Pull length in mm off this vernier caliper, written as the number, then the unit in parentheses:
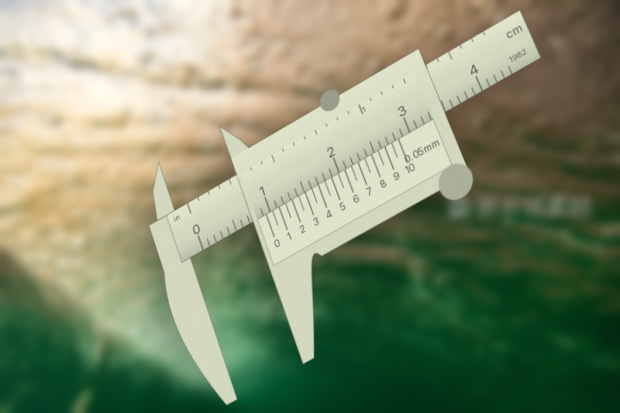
9.4 (mm)
